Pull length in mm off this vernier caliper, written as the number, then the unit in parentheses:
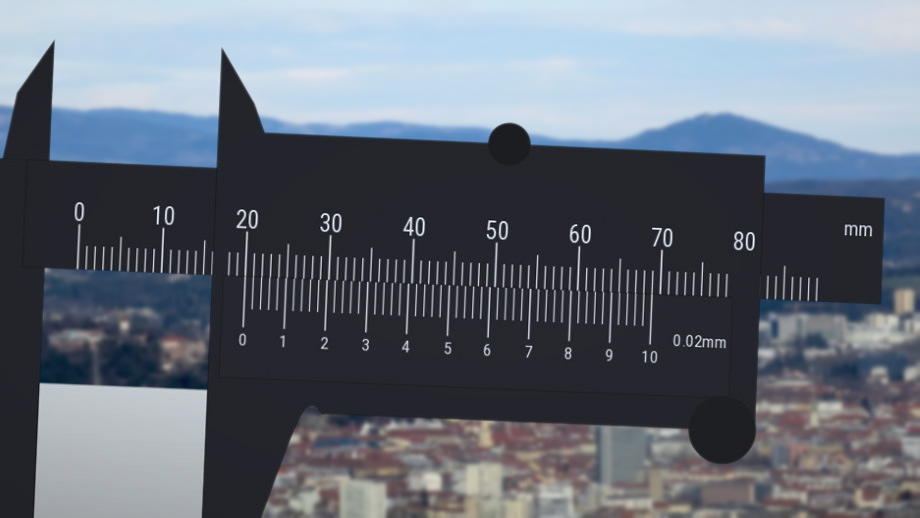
20.0 (mm)
